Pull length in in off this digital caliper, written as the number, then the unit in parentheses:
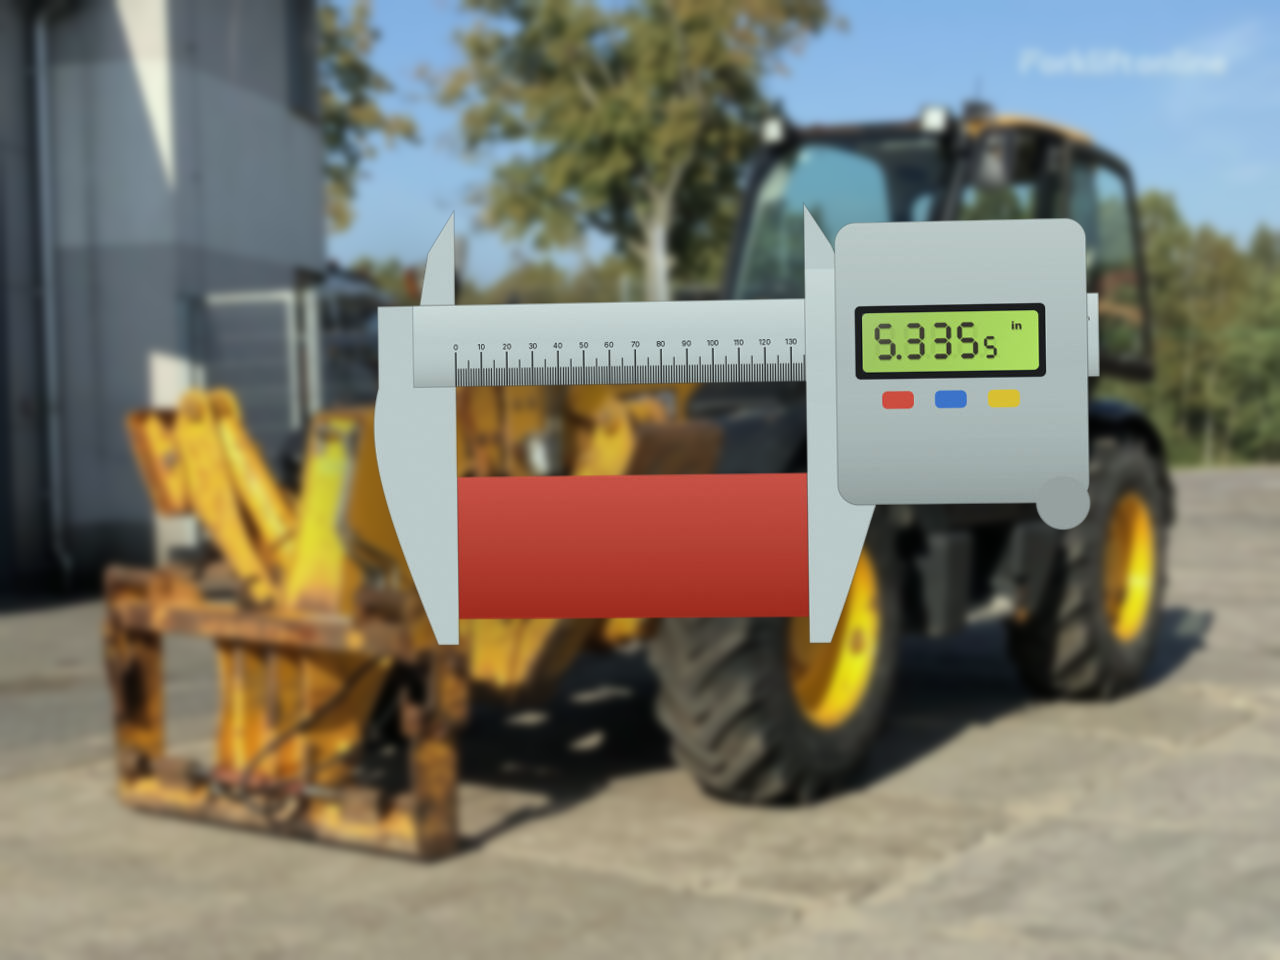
5.3355 (in)
